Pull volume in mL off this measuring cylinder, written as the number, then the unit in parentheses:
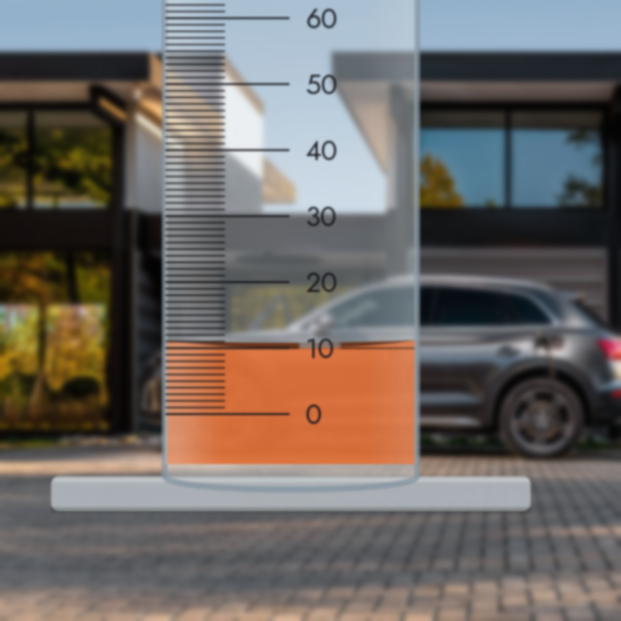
10 (mL)
